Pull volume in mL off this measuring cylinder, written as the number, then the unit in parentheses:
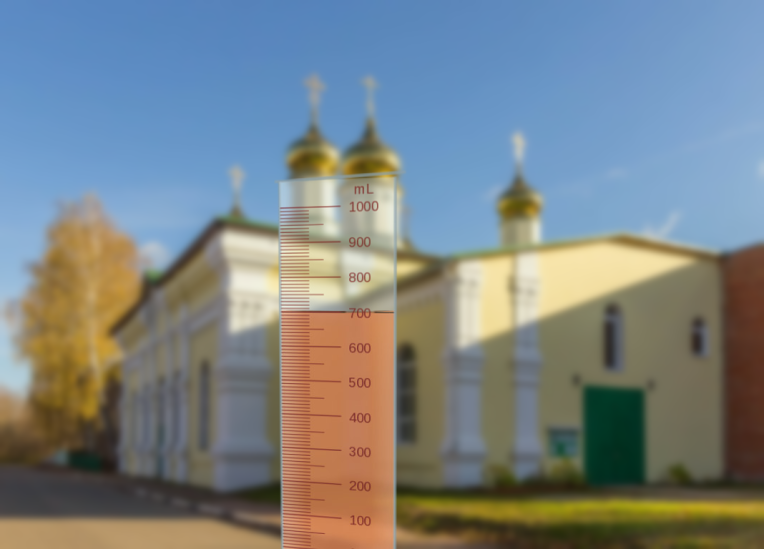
700 (mL)
